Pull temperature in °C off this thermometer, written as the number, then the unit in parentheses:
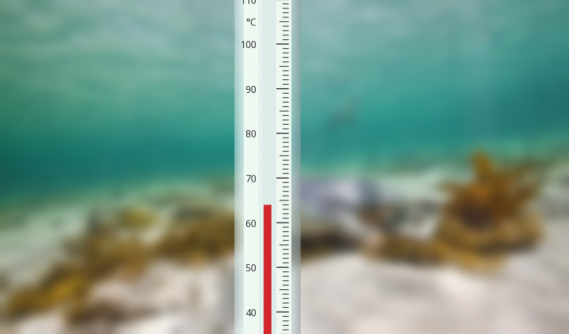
64 (°C)
